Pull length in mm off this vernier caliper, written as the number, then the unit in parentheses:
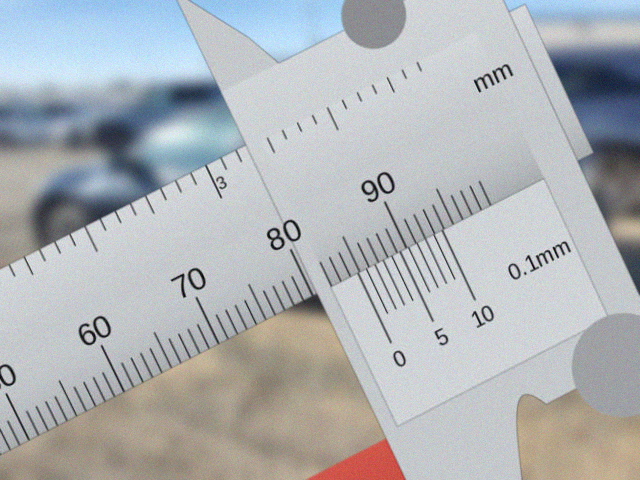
84.8 (mm)
